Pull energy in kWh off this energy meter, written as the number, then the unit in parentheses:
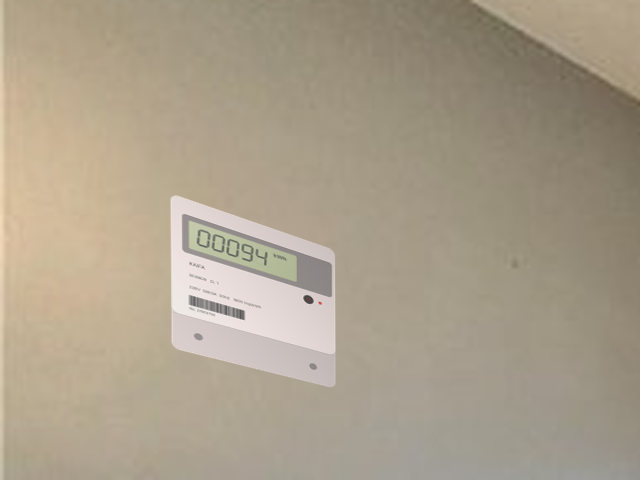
94 (kWh)
